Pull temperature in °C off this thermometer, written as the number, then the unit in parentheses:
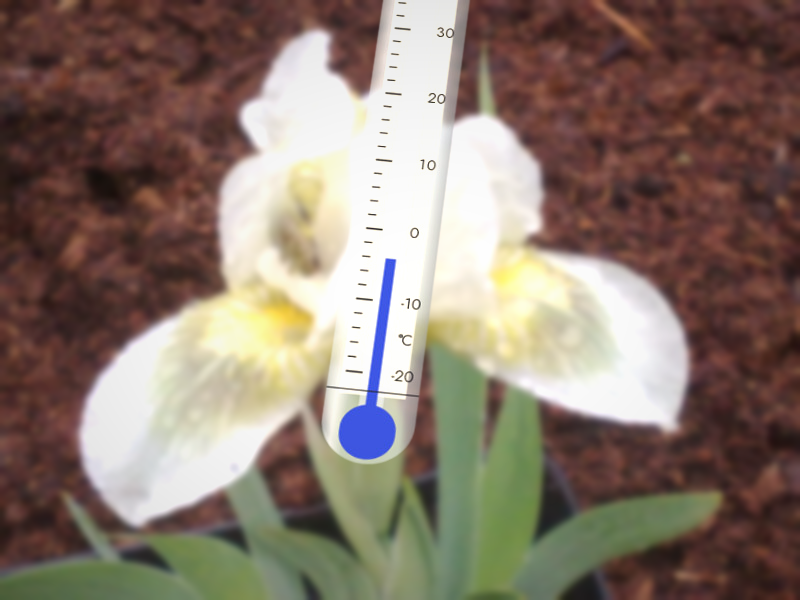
-4 (°C)
